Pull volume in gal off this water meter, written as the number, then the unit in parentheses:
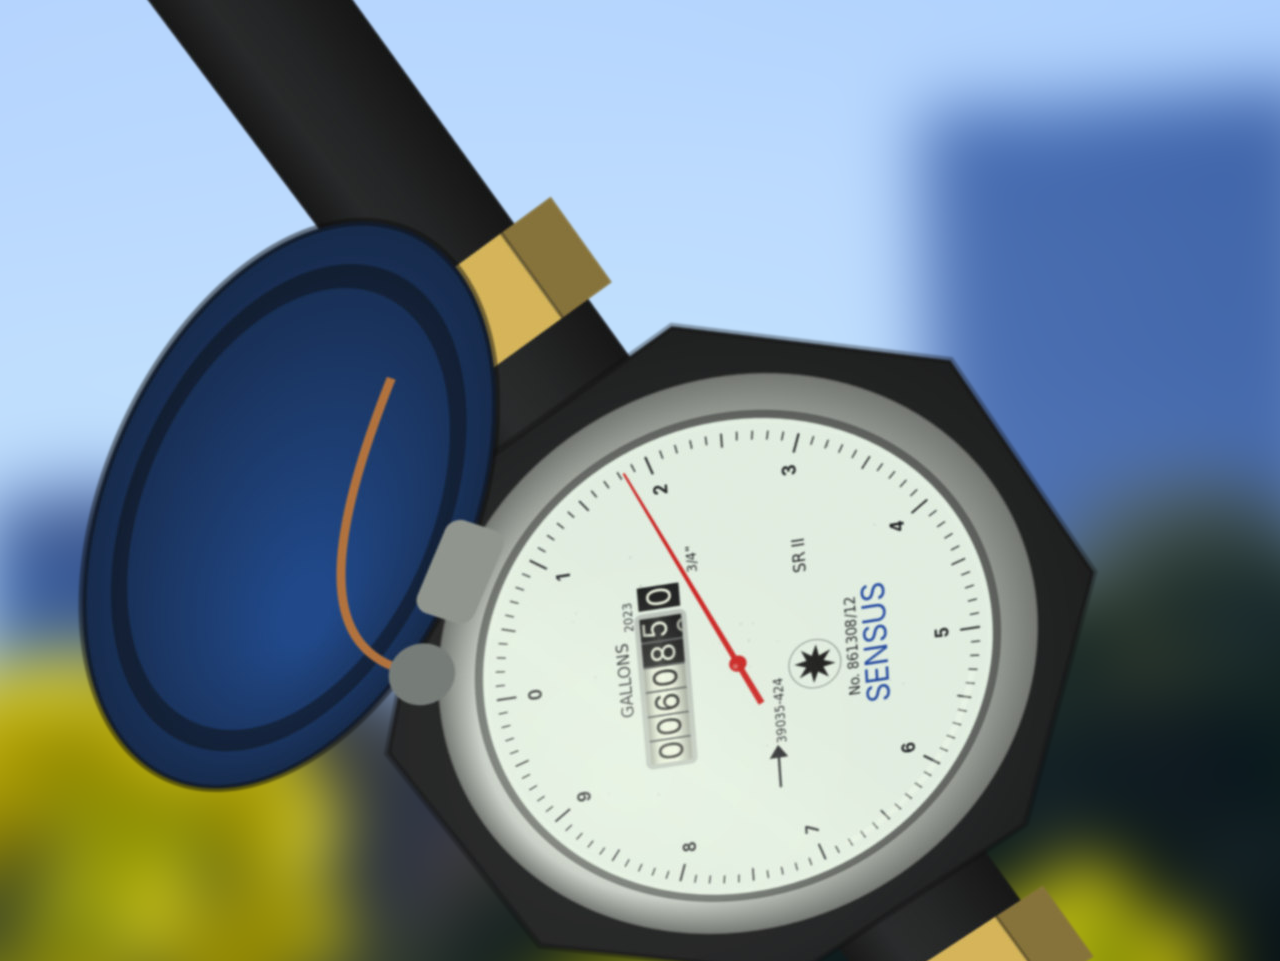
60851.8 (gal)
